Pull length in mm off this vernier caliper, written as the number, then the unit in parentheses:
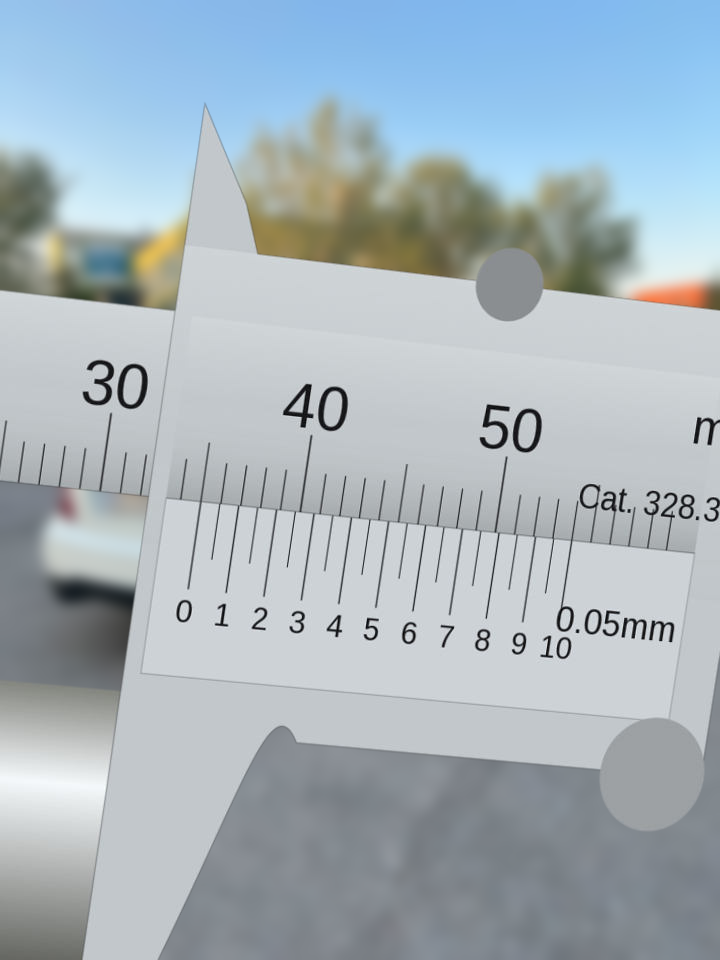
35.0 (mm)
